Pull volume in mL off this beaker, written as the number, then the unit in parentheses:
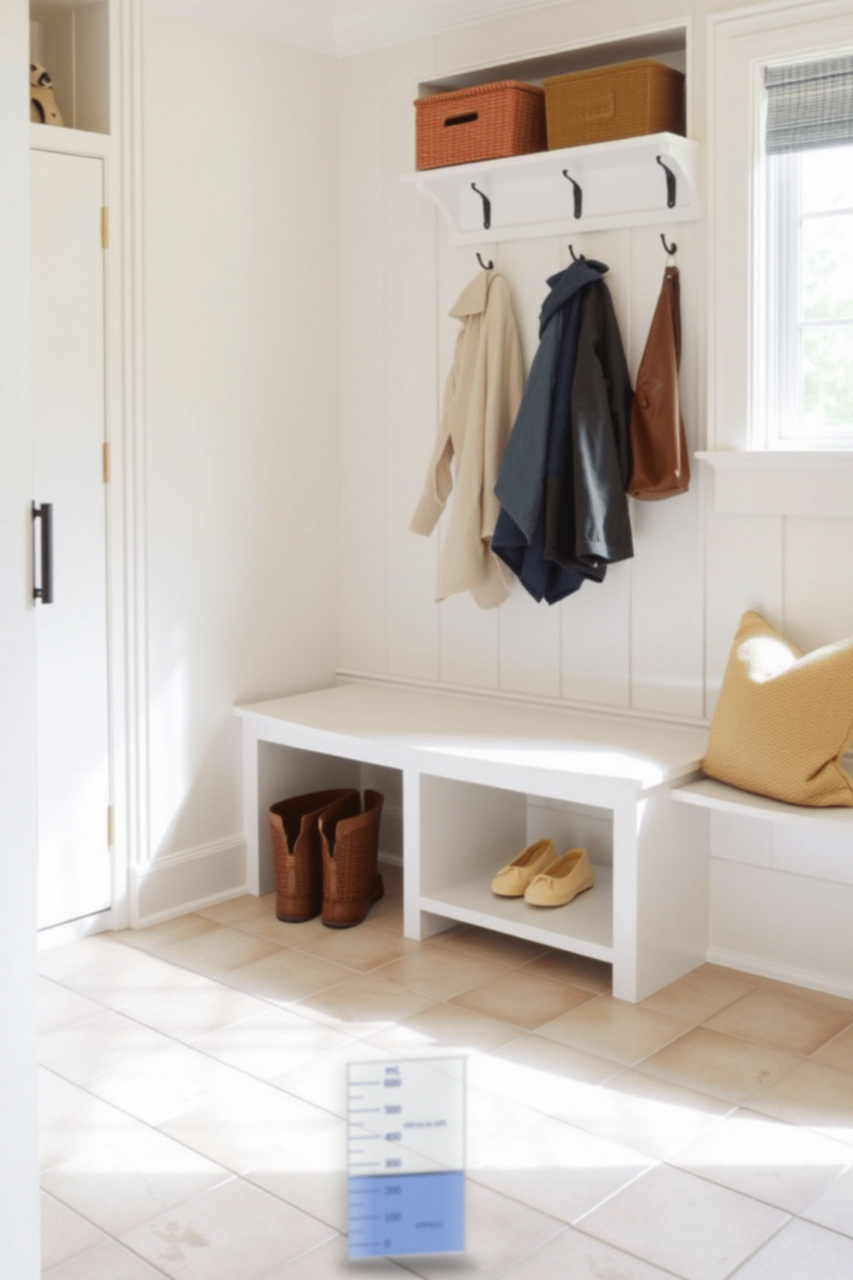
250 (mL)
